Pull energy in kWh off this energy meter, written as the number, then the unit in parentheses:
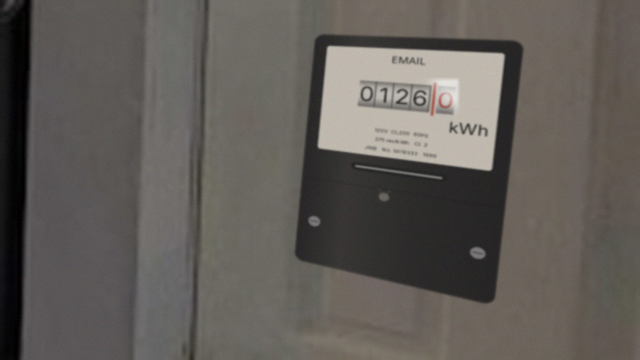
126.0 (kWh)
